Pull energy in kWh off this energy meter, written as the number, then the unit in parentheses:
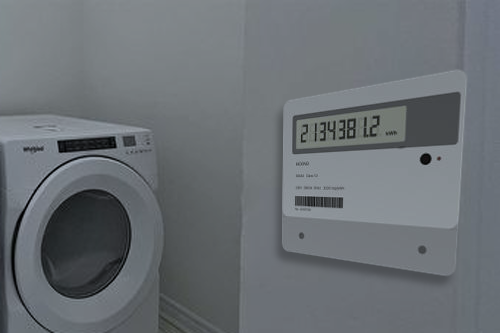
2134381.2 (kWh)
